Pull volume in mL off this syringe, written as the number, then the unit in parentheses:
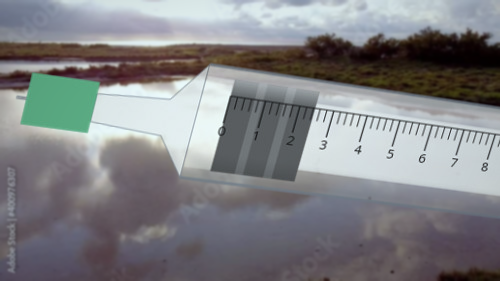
0 (mL)
